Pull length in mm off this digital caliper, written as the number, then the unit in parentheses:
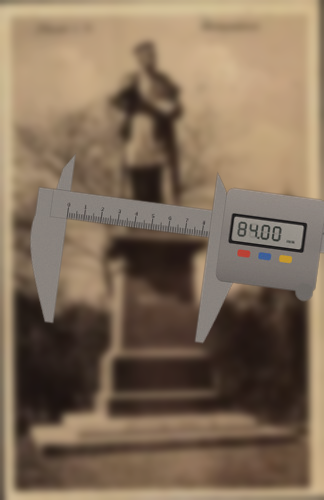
84.00 (mm)
